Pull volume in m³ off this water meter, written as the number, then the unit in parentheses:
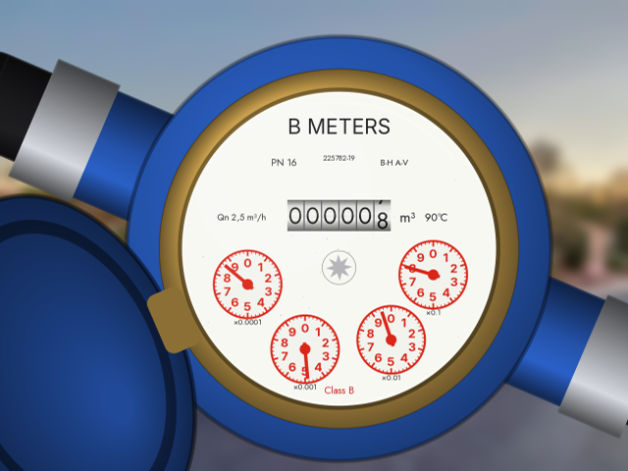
7.7948 (m³)
